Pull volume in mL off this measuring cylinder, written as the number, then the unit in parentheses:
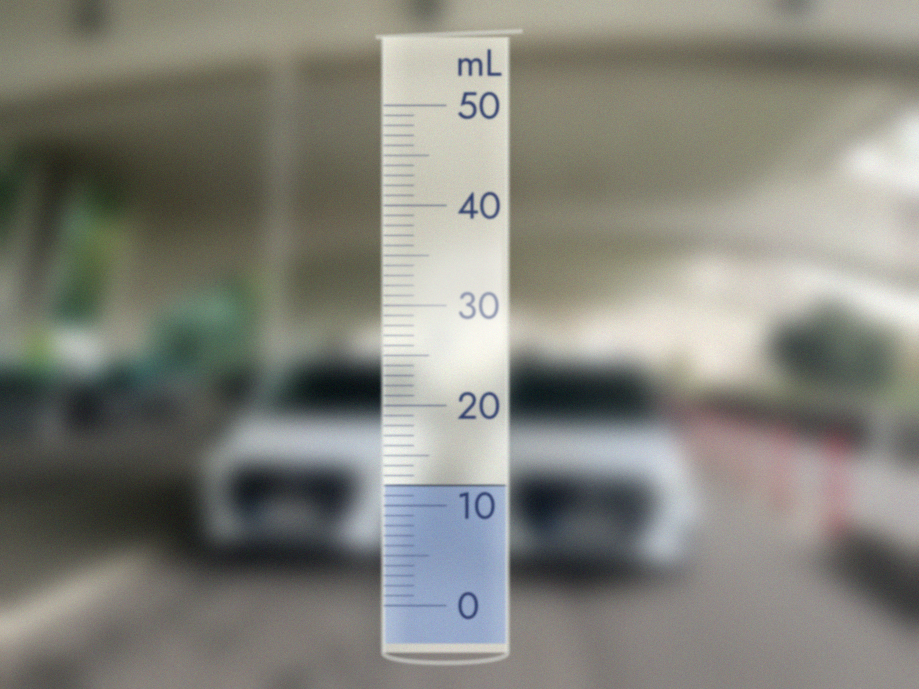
12 (mL)
